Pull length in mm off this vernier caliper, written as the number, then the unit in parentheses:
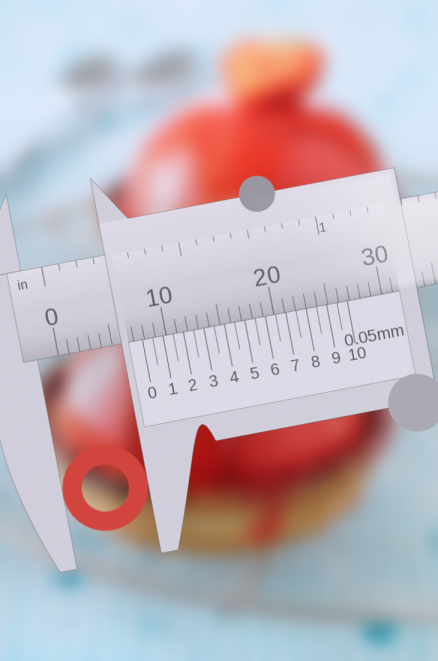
7.8 (mm)
